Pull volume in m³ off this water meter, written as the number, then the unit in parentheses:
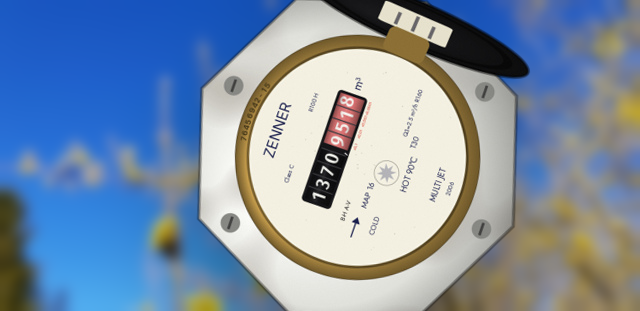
1370.9518 (m³)
